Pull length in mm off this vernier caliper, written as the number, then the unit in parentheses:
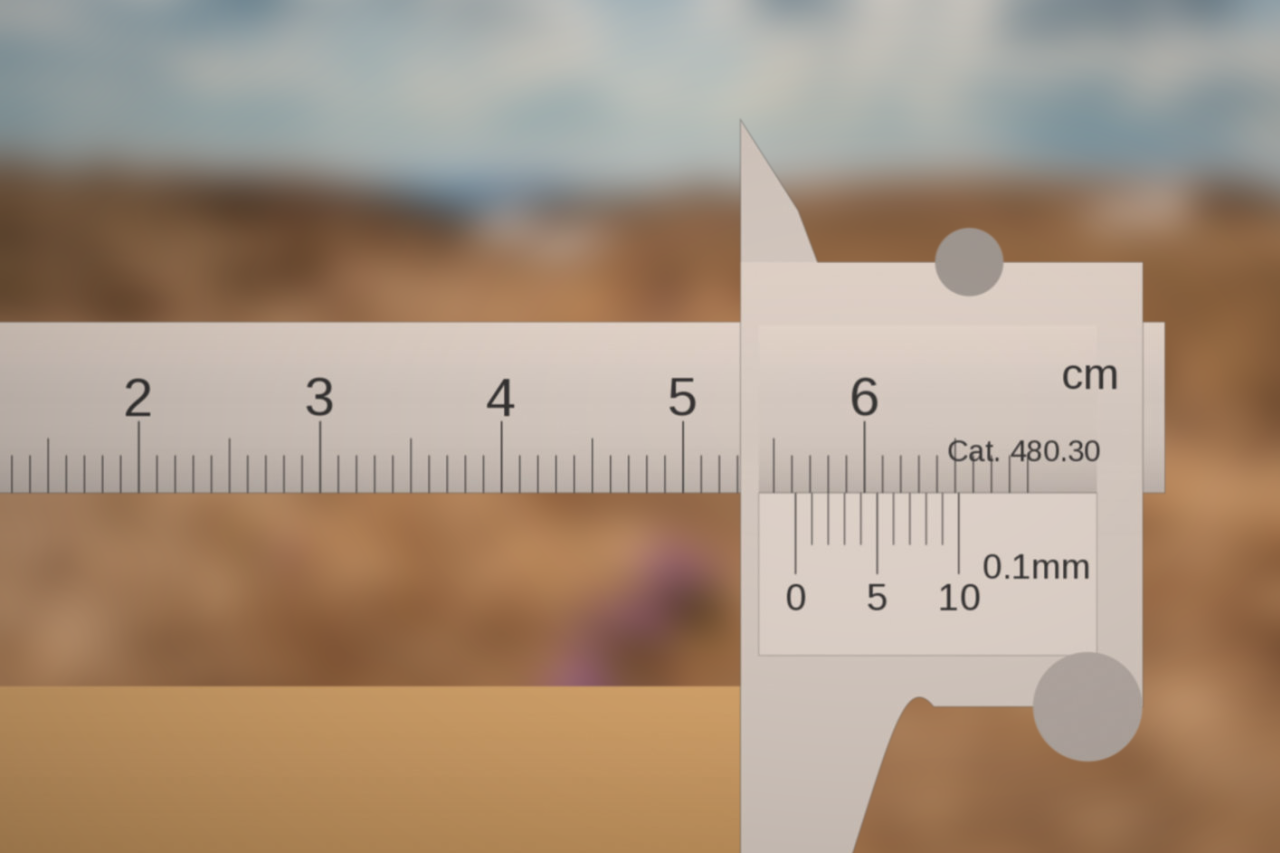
56.2 (mm)
